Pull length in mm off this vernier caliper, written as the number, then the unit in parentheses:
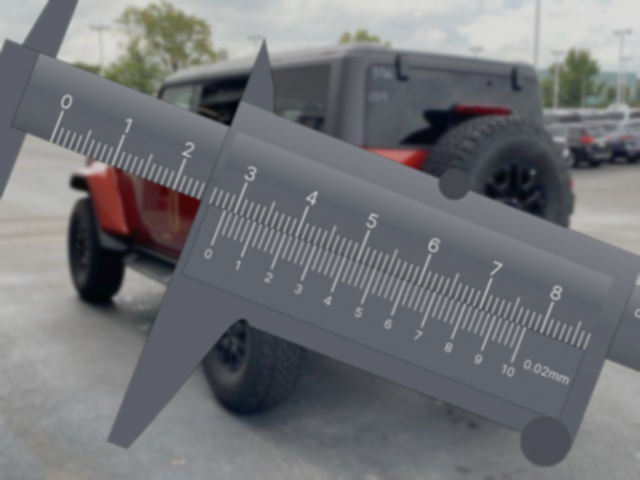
28.5 (mm)
